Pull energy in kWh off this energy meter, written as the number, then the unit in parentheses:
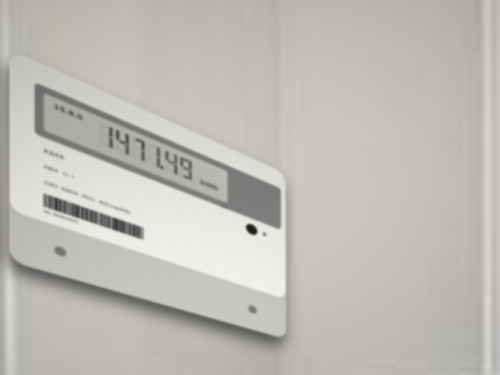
1471.49 (kWh)
